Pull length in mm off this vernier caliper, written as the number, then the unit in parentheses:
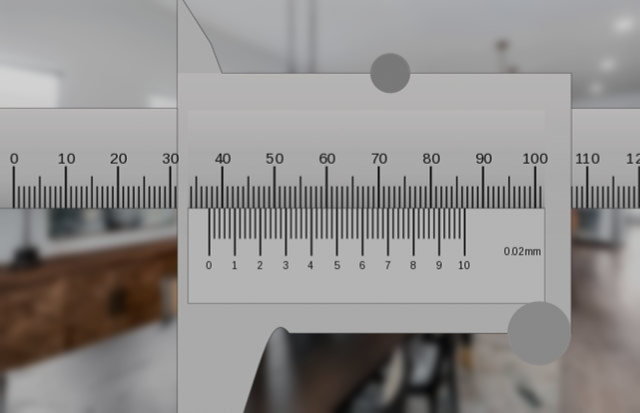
37.5 (mm)
